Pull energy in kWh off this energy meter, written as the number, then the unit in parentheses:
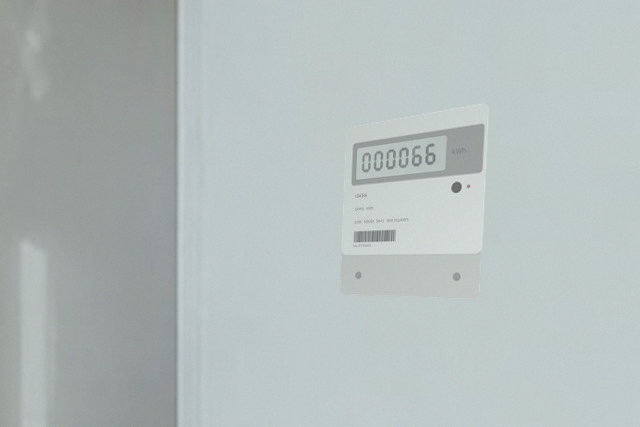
66 (kWh)
